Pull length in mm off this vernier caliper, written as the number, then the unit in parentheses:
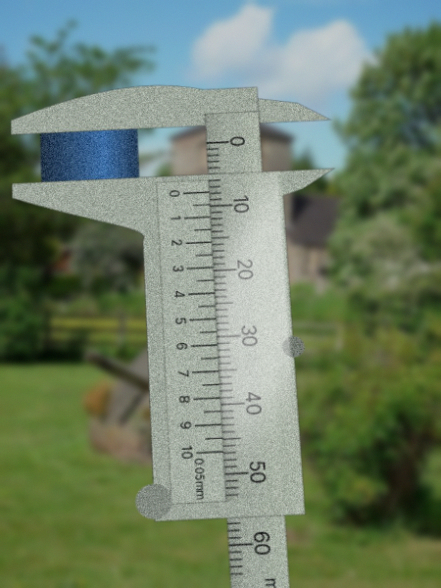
7.8 (mm)
